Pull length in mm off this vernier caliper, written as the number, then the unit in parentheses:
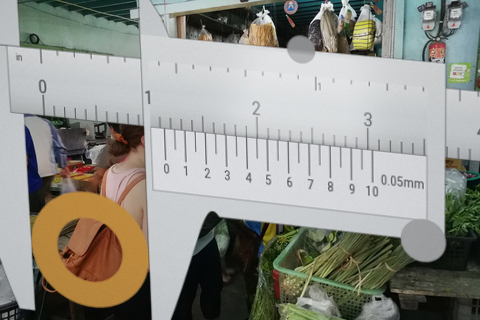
11.4 (mm)
